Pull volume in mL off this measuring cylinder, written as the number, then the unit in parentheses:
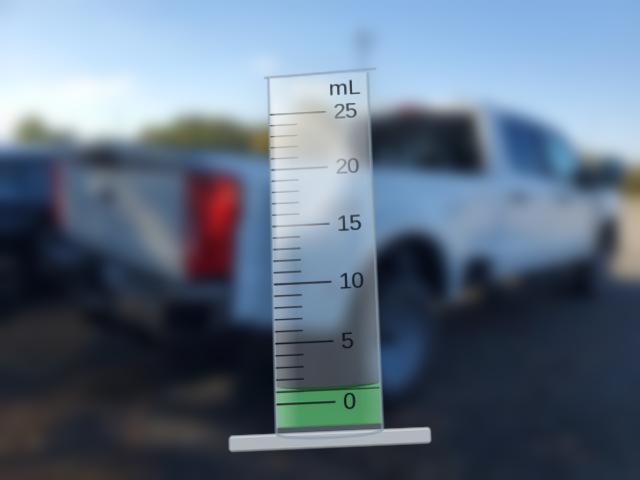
1 (mL)
